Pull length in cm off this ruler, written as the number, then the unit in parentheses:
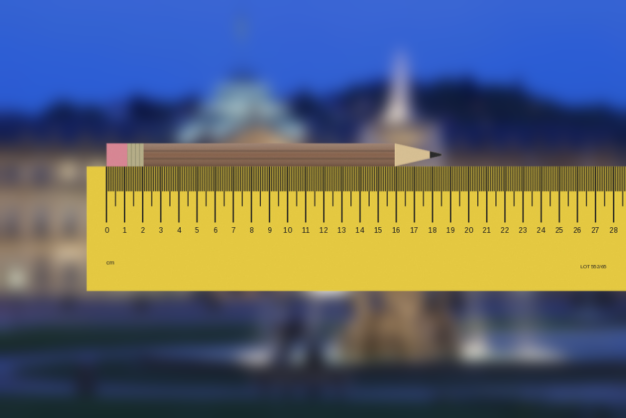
18.5 (cm)
